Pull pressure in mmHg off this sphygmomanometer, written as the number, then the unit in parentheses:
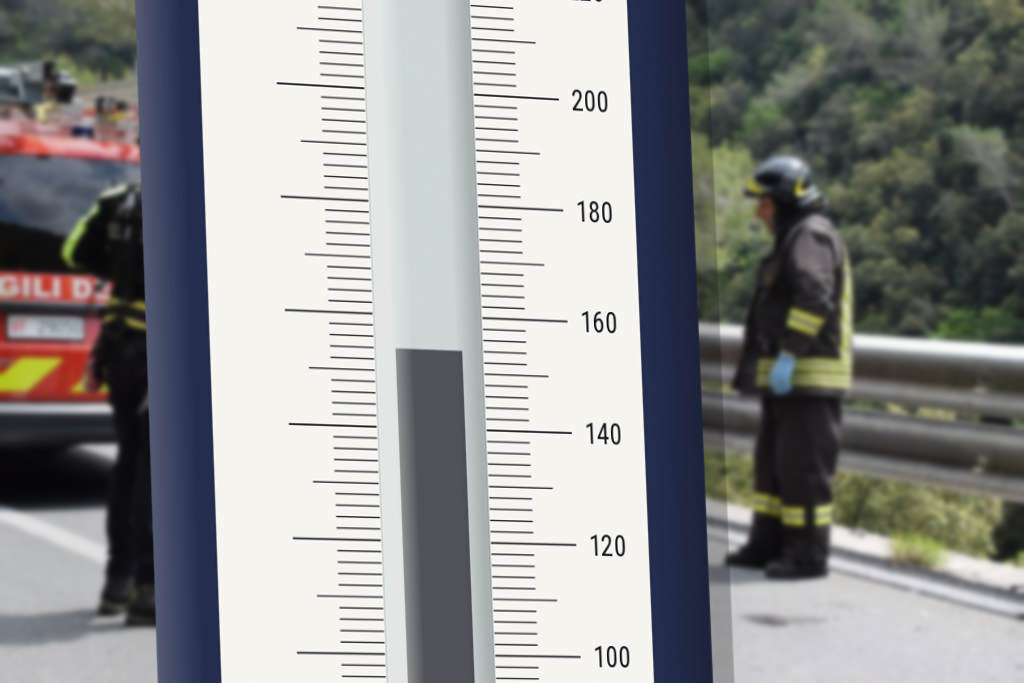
154 (mmHg)
